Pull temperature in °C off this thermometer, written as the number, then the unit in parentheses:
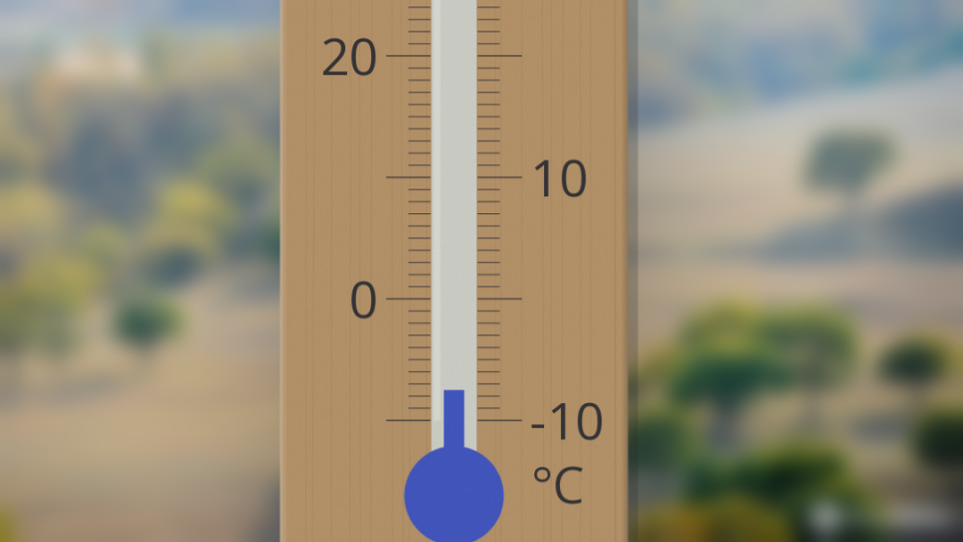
-7.5 (°C)
